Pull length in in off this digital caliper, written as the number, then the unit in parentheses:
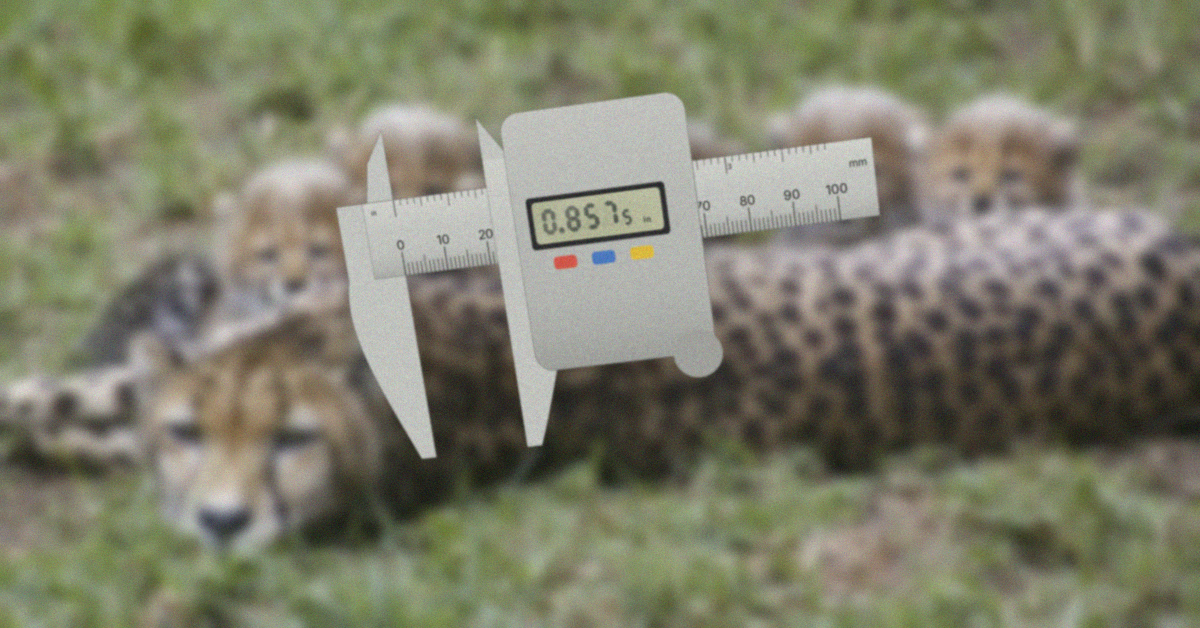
0.8575 (in)
